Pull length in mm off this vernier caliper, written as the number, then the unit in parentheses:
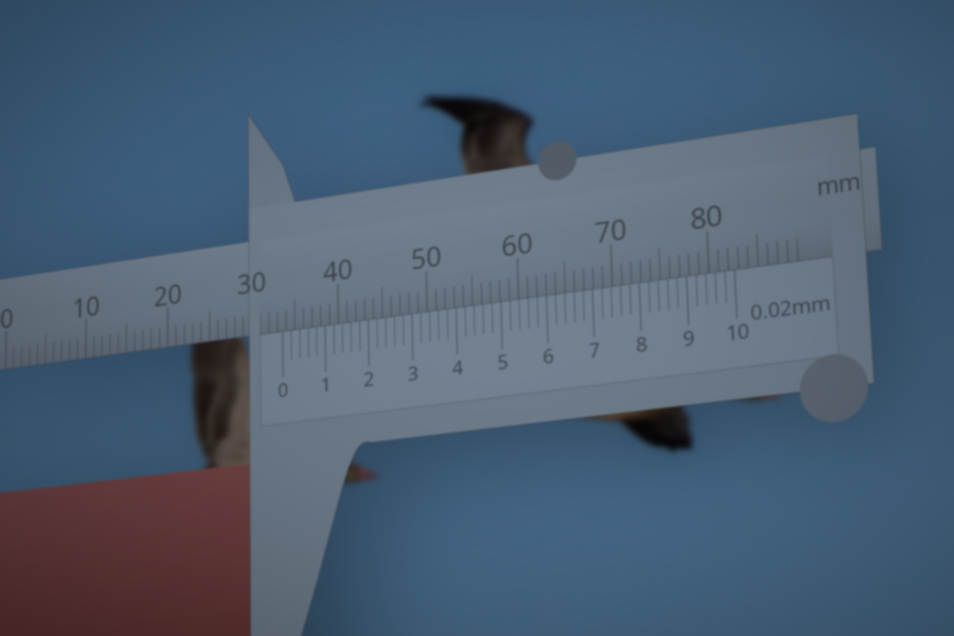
33.6 (mm)
